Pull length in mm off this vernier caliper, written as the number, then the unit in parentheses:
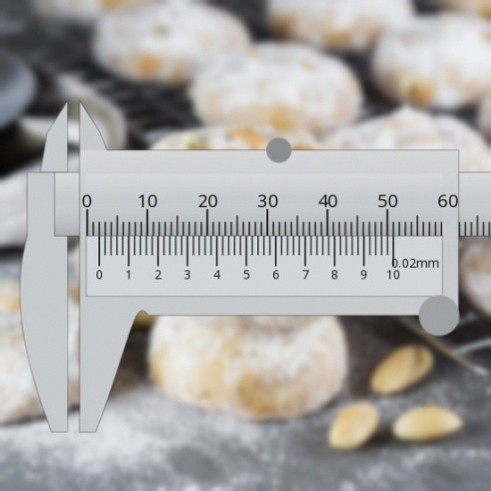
2.0 (mm)
